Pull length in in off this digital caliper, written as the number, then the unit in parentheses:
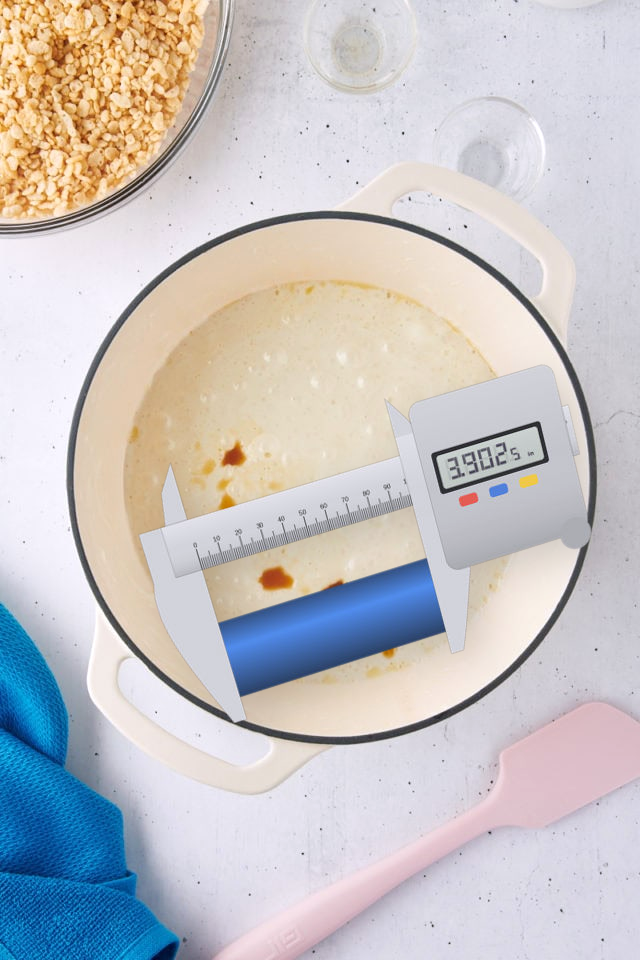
3.9025 (in)
